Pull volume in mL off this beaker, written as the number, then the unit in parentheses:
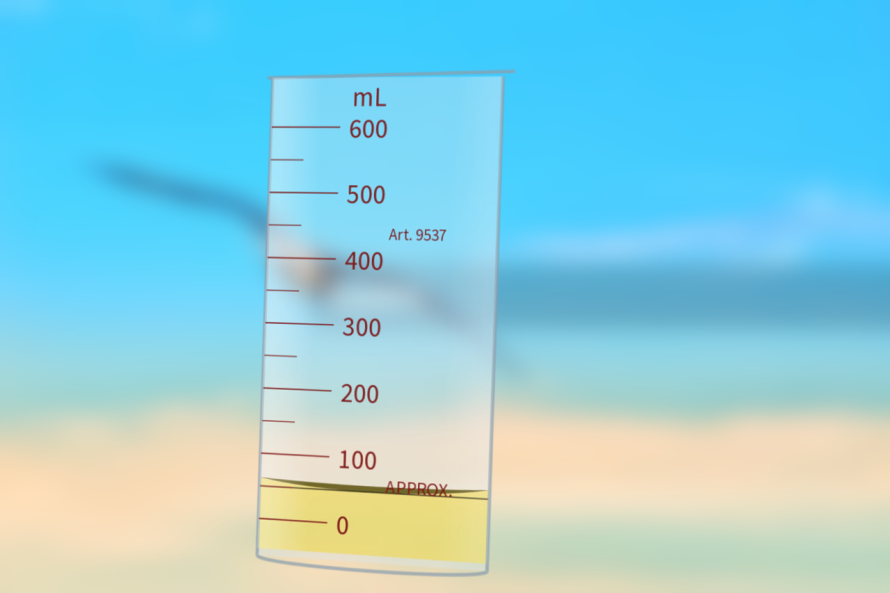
50 (mL)
